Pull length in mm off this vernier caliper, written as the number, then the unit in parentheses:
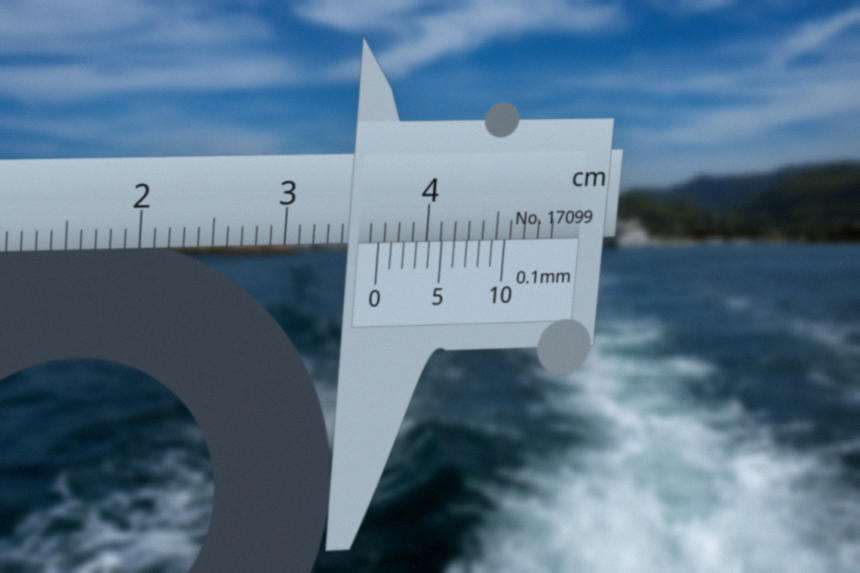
36.6 (mm)
